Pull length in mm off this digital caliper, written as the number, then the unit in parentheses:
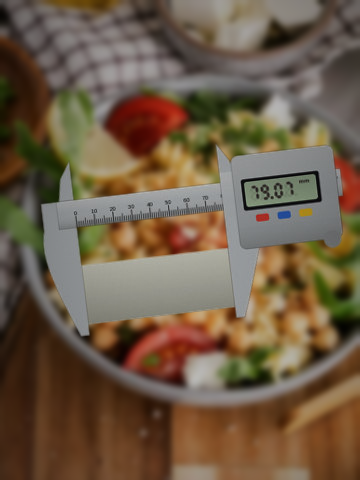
79.07 (mm)
